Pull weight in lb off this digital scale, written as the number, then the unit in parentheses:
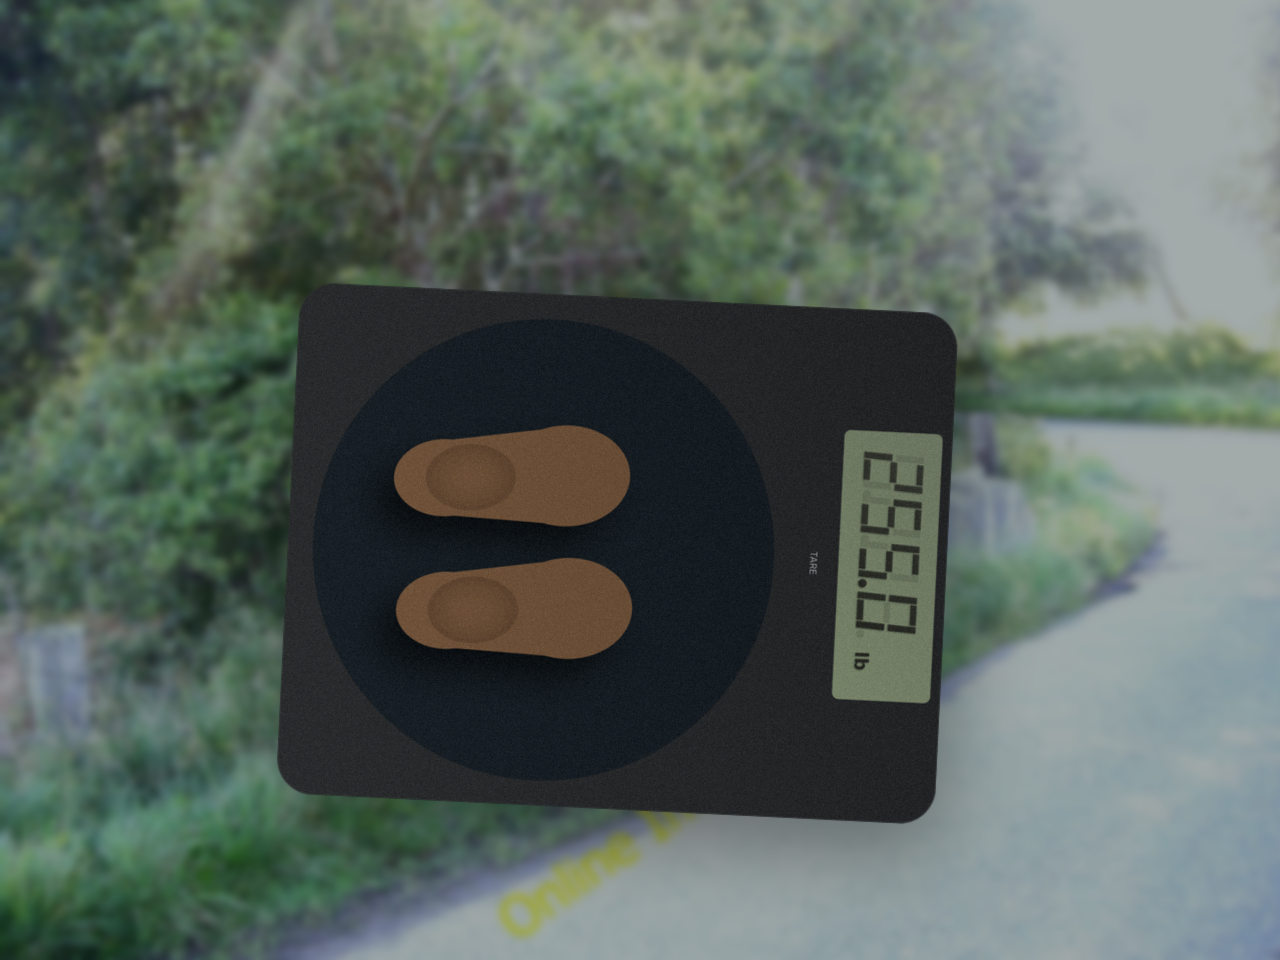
255.0 (lb)
